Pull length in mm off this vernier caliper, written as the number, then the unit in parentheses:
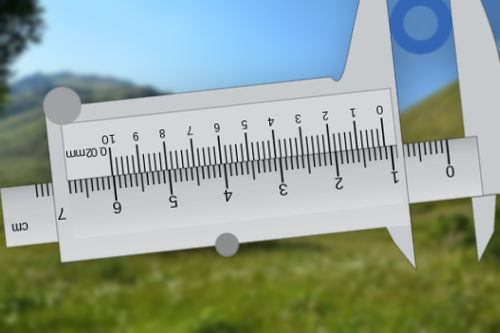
11.2 (mm)
